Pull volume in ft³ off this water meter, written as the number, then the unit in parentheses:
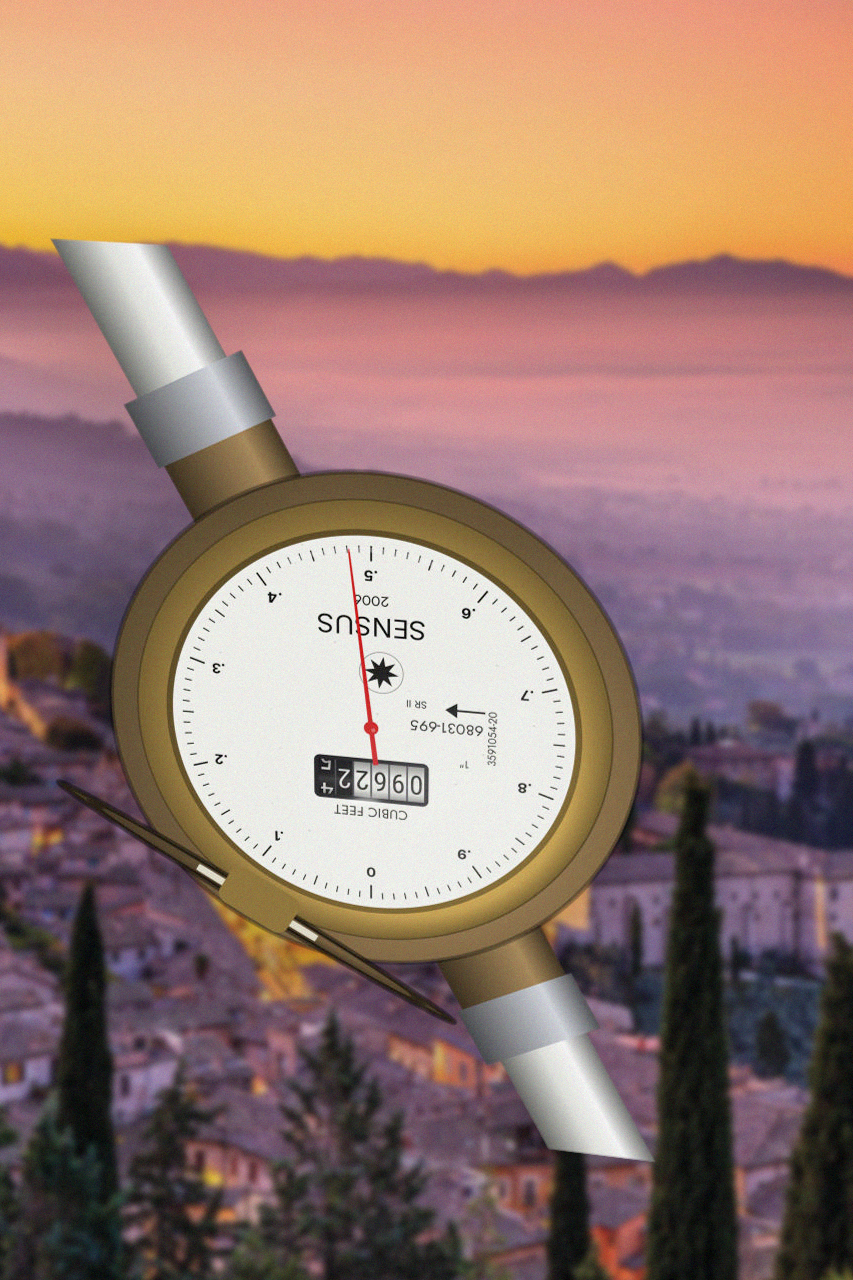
96224.48 (ft³)
